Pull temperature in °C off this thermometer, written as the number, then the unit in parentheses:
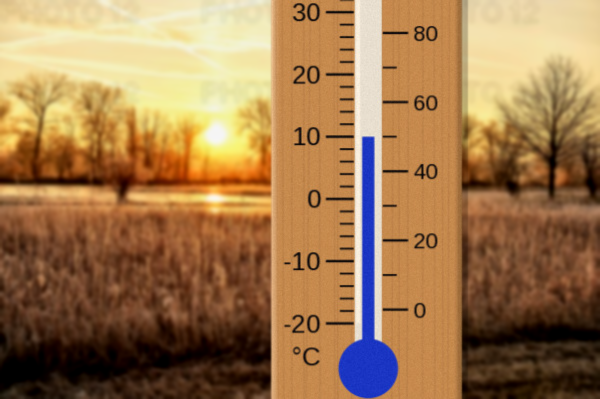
10 (°C)
